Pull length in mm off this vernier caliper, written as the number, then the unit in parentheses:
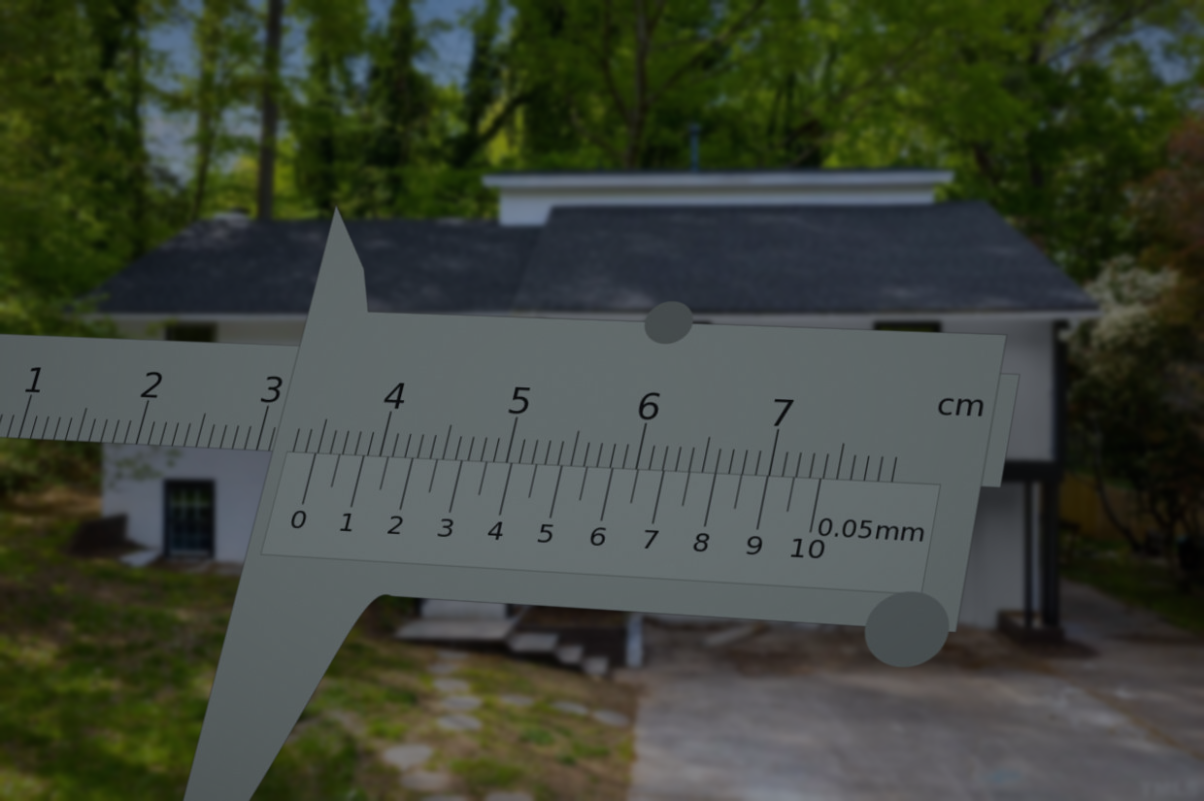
34.8 (mm)
